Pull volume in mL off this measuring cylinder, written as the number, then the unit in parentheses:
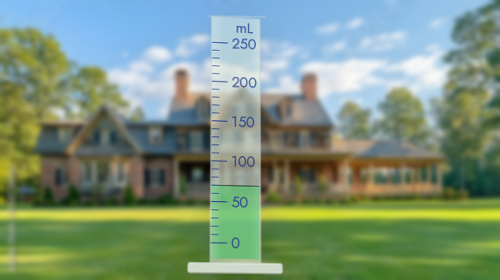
70 (mL)
